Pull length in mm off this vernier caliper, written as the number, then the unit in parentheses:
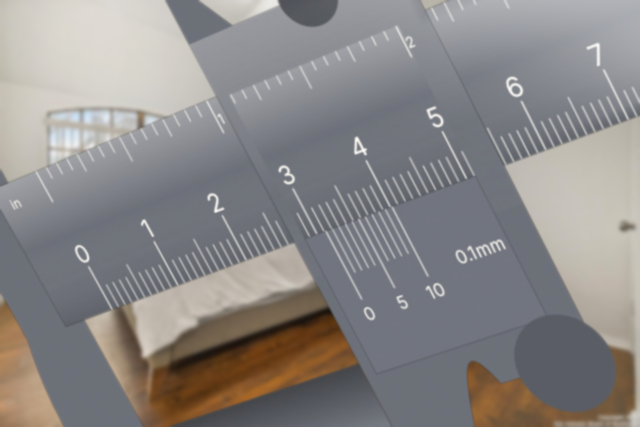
31.2 (mm)
